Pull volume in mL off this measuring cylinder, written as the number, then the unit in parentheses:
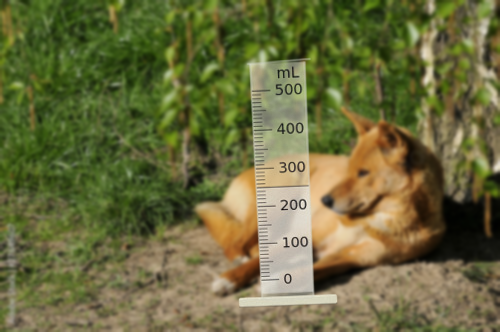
250 (mL)
